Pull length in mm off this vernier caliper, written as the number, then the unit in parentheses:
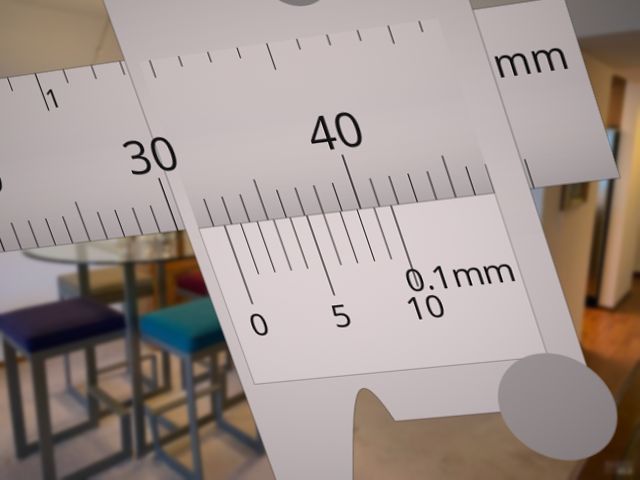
32.6 (mm)
